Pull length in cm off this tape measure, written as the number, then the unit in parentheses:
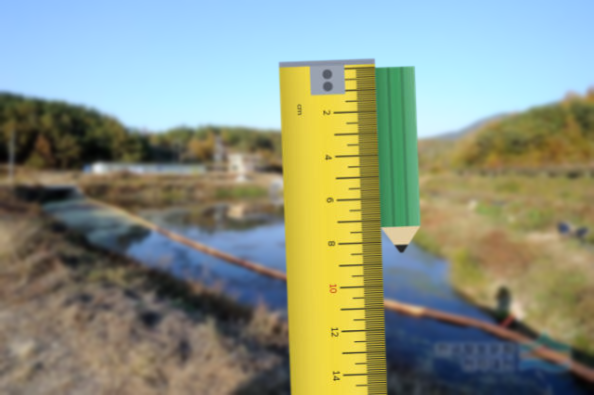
8.5 (cm)
